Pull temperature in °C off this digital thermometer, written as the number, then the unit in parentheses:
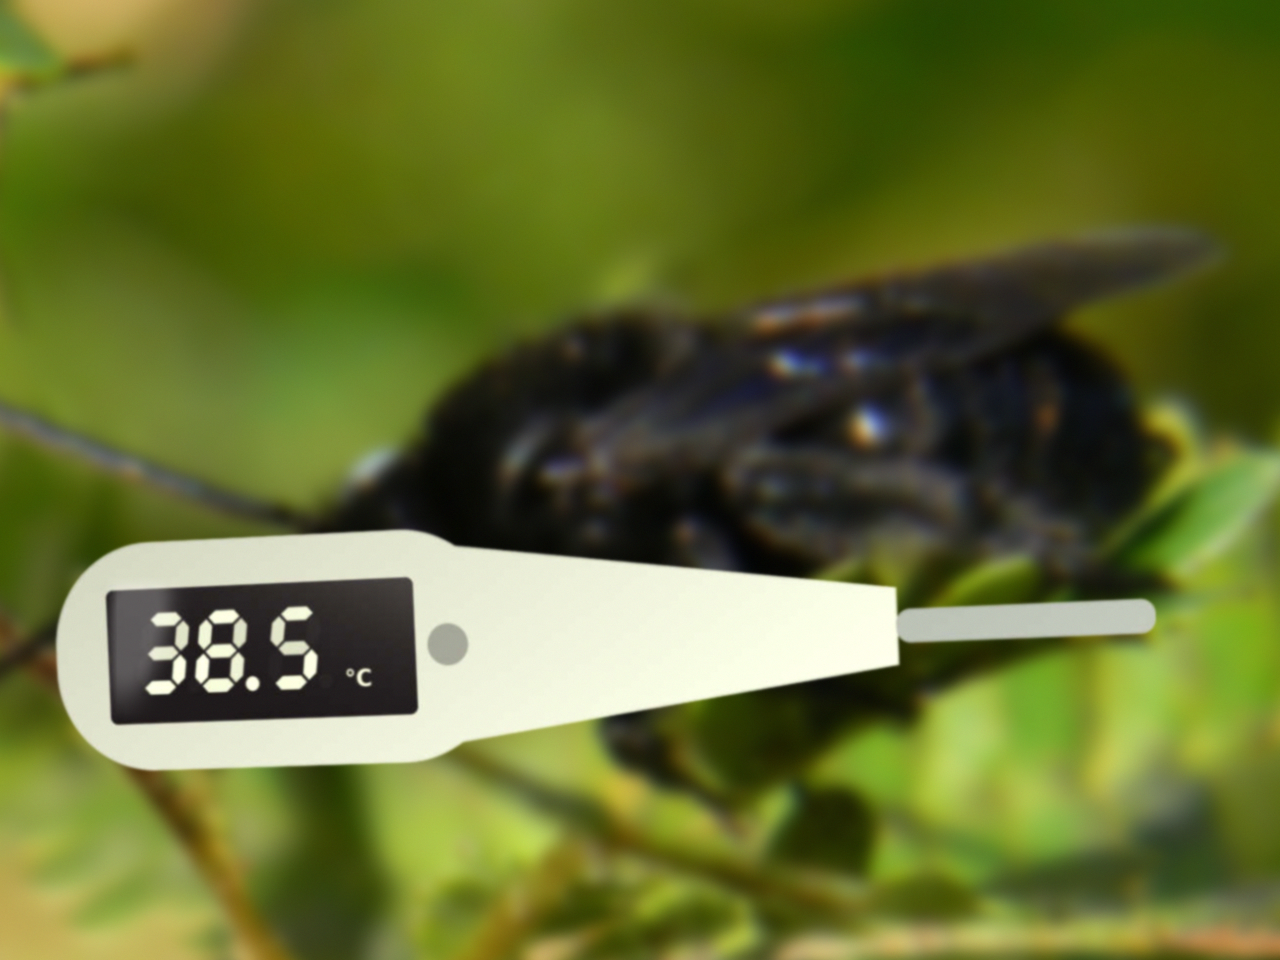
38.5 (°C)
